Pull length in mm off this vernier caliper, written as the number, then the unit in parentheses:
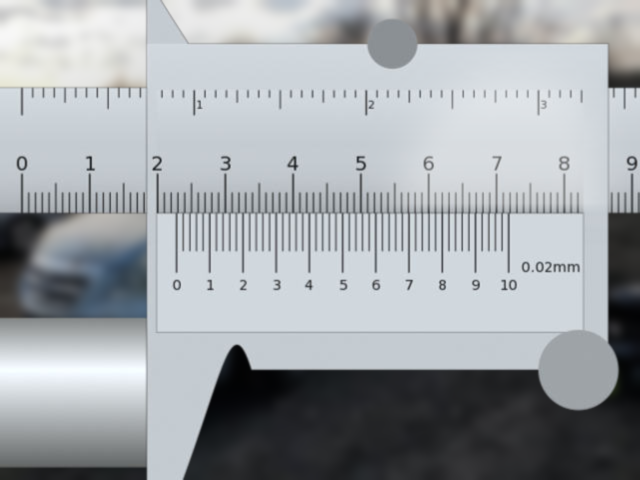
22.8 (mm)
